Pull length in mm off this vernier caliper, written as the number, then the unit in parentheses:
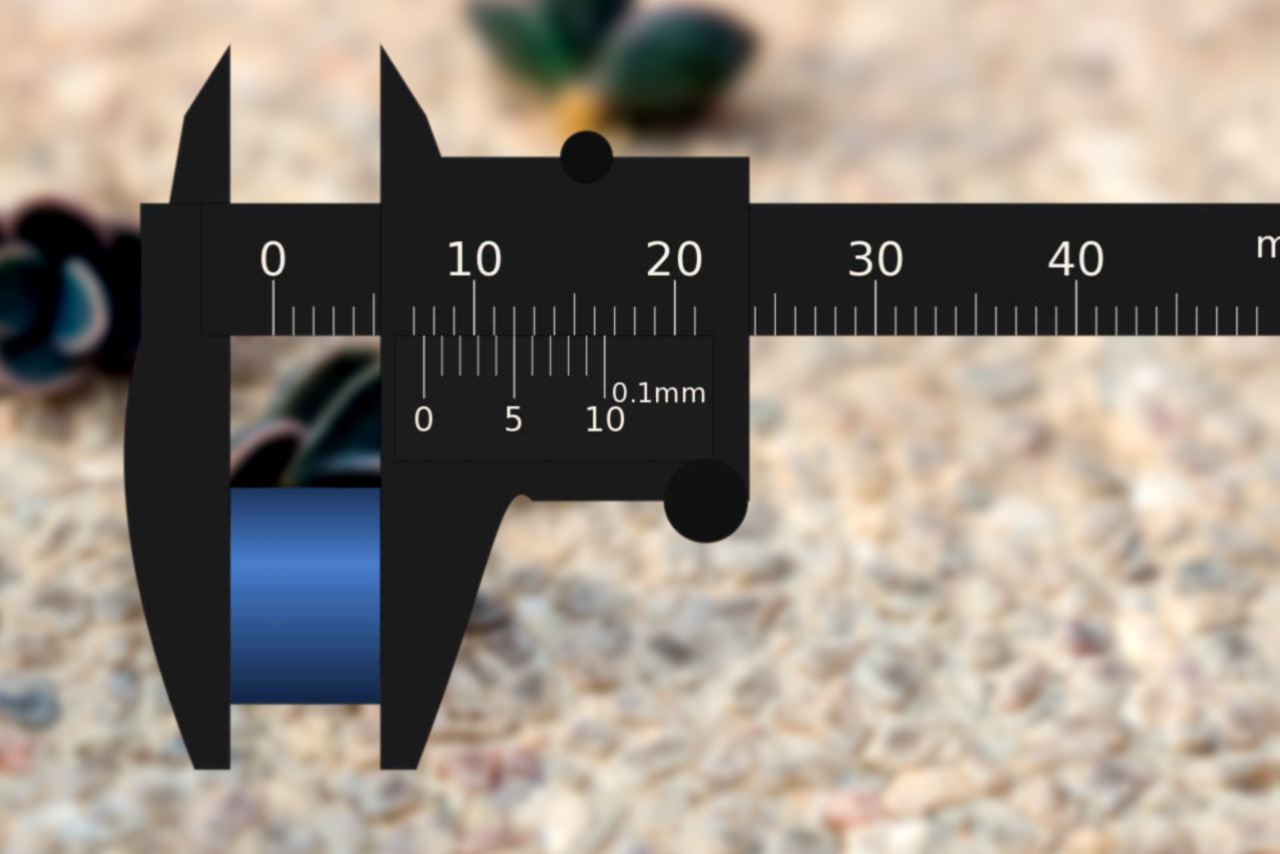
7.5 (mm)
